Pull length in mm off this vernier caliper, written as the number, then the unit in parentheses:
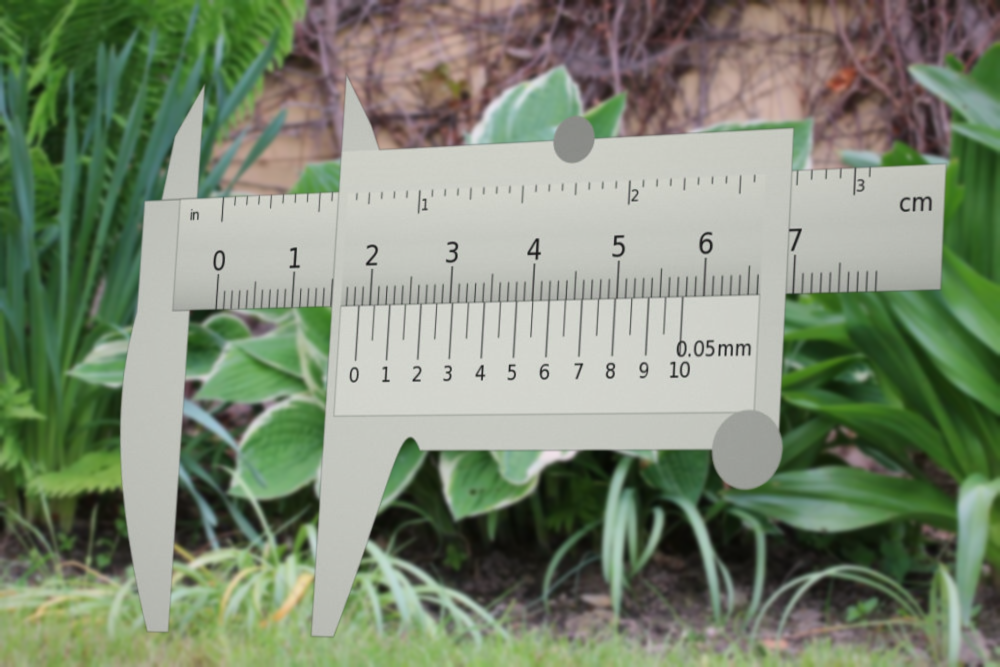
18.6 (mm)
